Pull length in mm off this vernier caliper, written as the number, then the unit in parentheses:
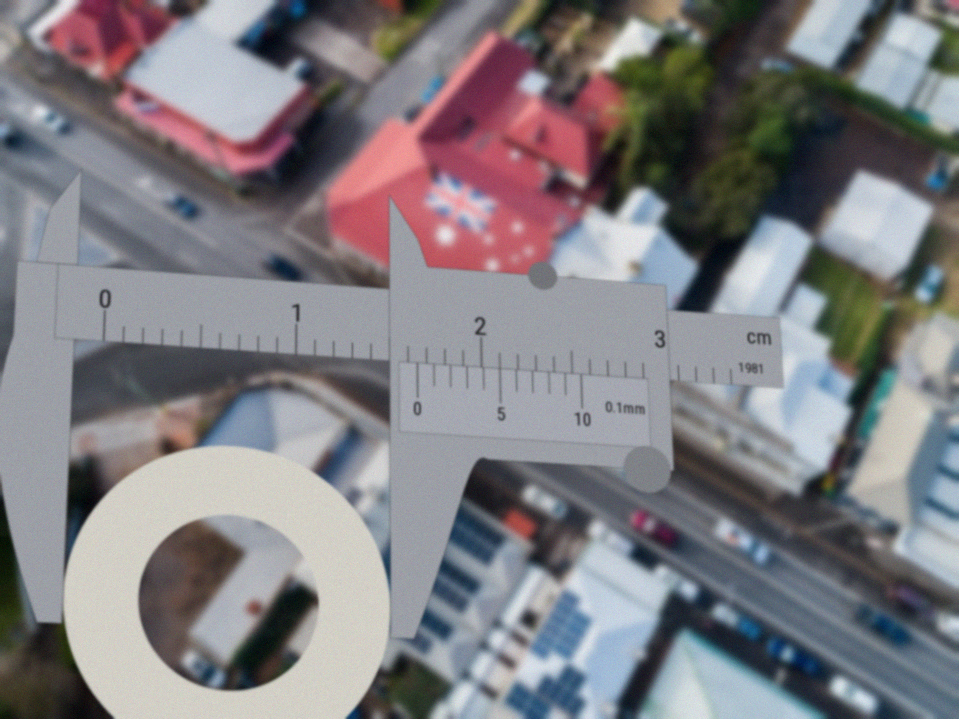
16.5 (mm)
